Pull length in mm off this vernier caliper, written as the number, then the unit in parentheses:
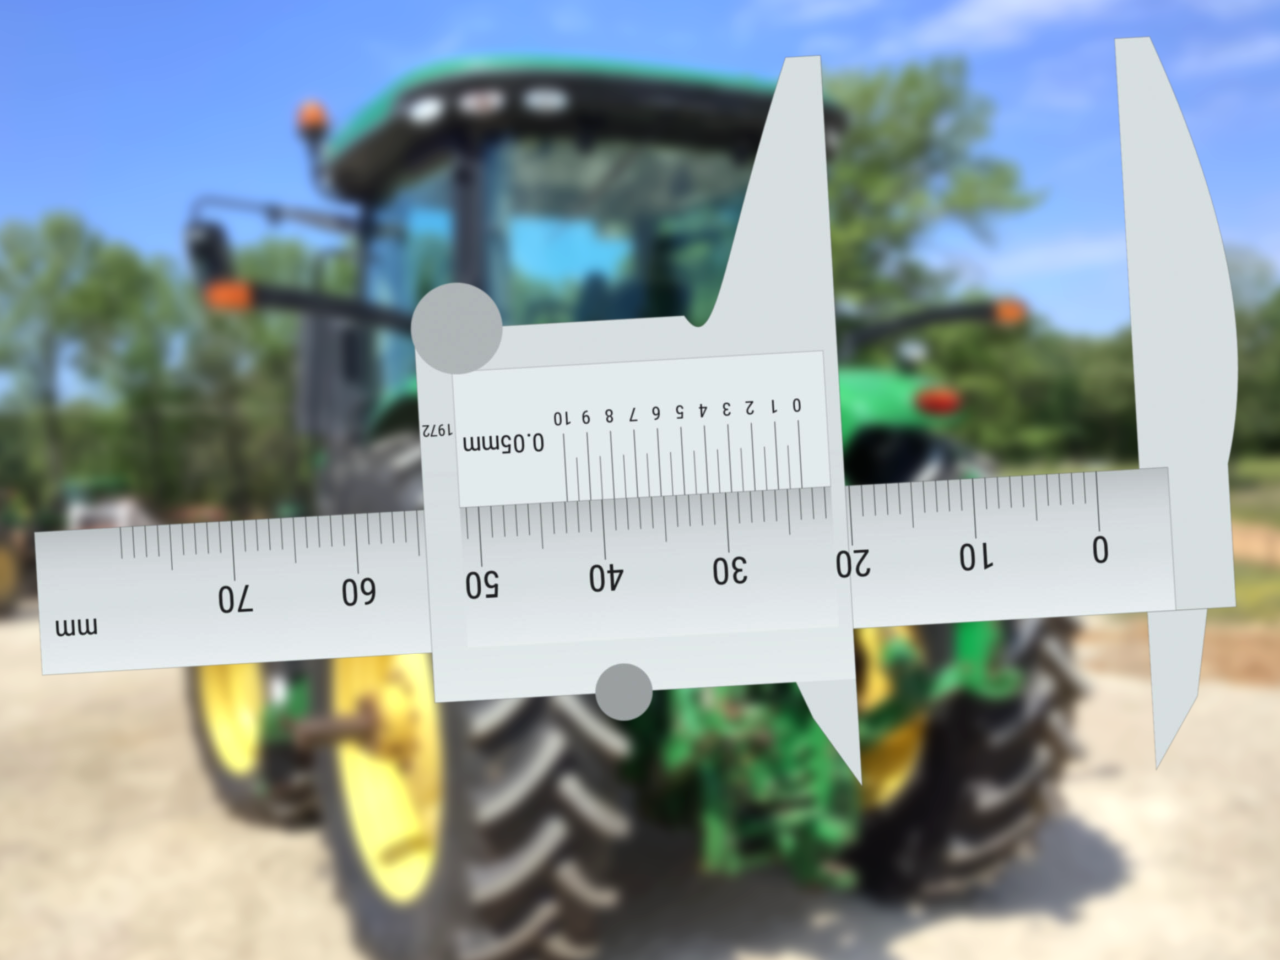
23.8 (mm)
